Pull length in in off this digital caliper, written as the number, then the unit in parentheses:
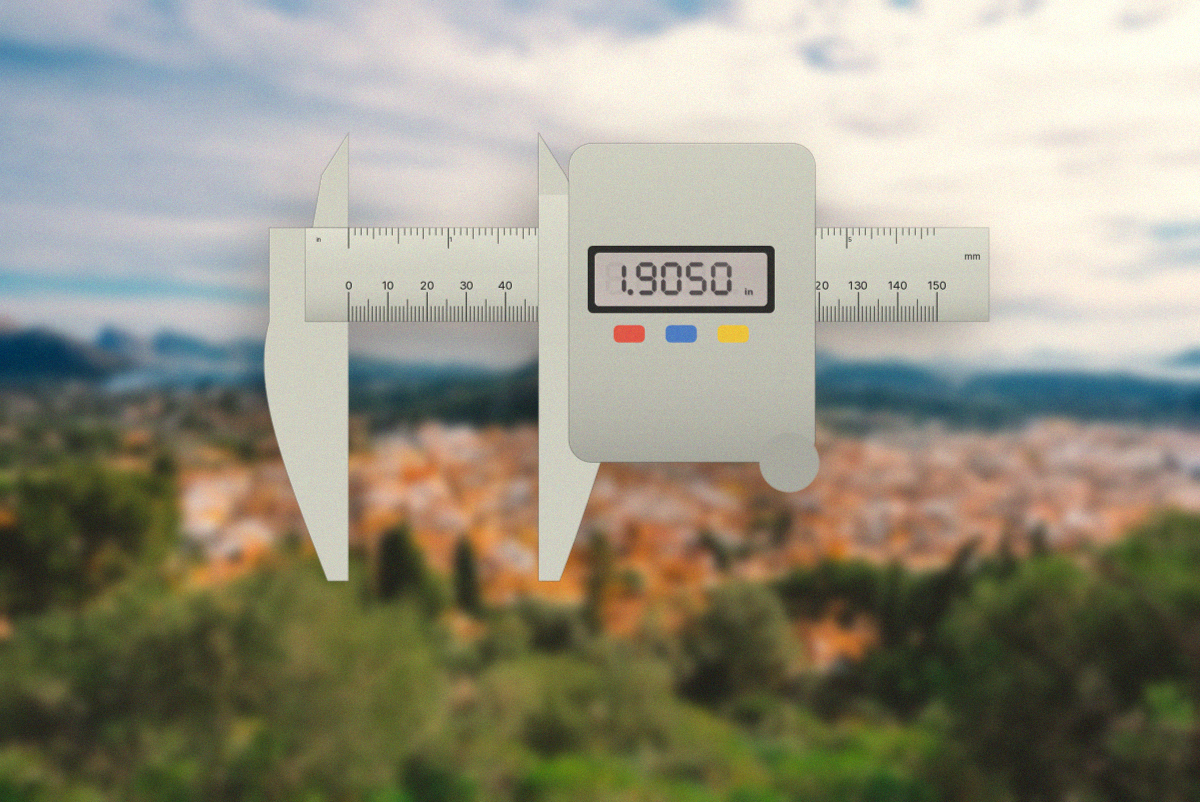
1.9050 (in)
